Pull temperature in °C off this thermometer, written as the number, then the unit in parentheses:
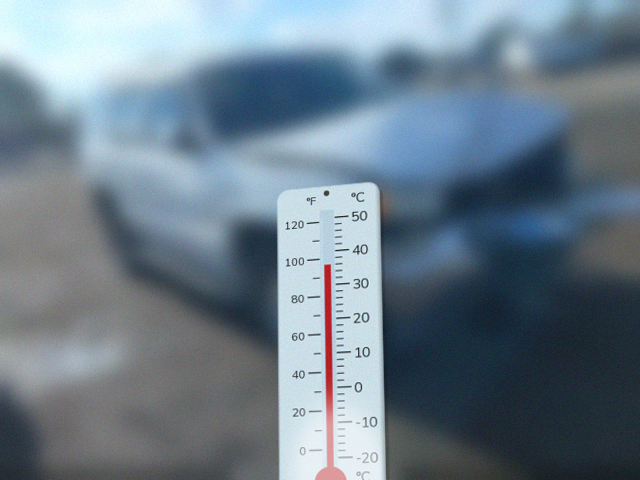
36 (°C)
